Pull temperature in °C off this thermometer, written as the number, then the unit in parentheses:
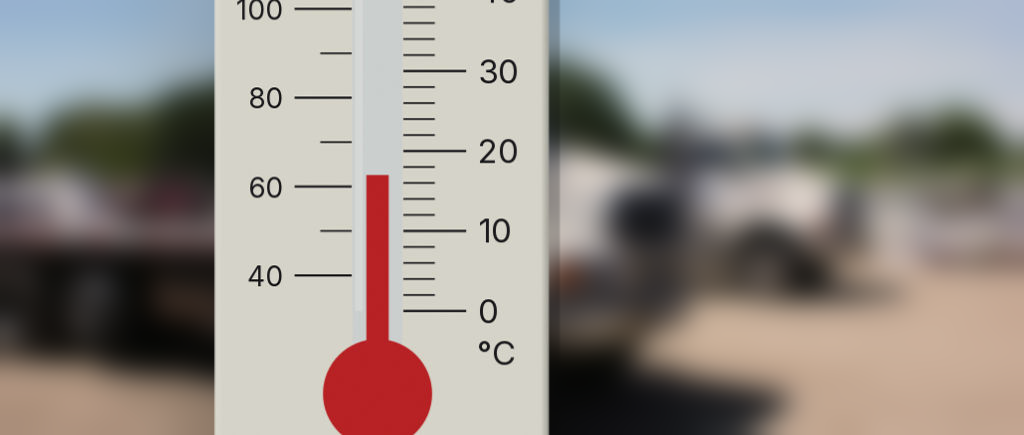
17 (°C)
